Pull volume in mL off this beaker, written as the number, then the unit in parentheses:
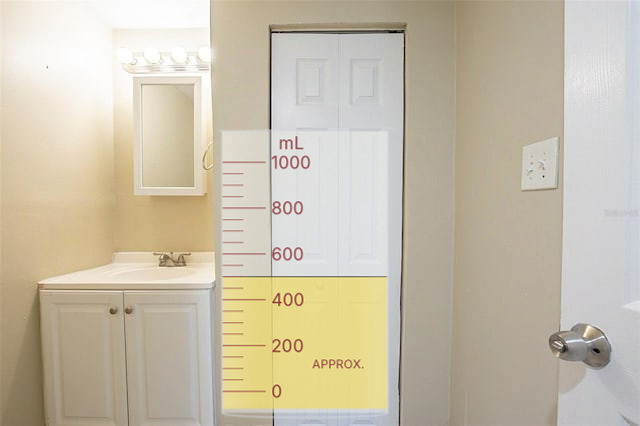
500 (mL)
